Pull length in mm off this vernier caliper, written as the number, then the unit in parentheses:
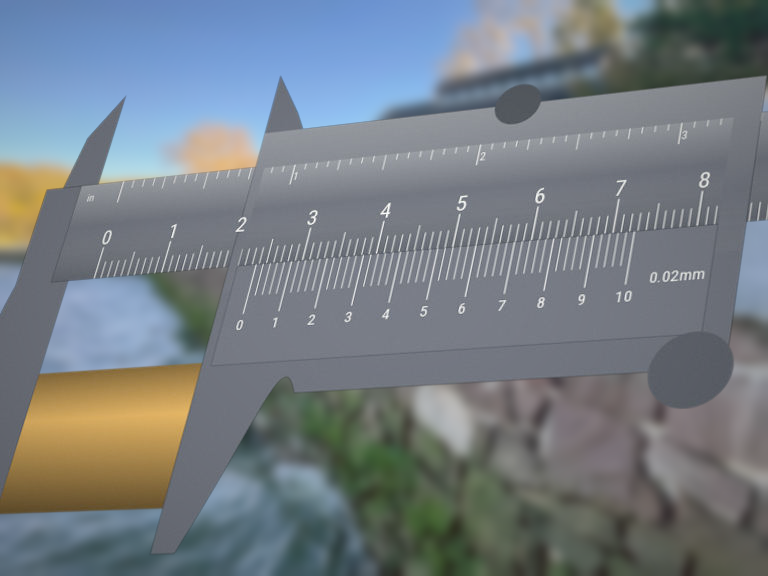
23.6 (mm)
